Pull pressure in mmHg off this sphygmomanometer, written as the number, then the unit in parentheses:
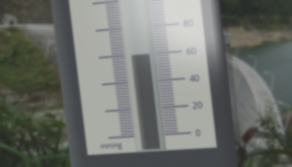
60 (mmHg)
